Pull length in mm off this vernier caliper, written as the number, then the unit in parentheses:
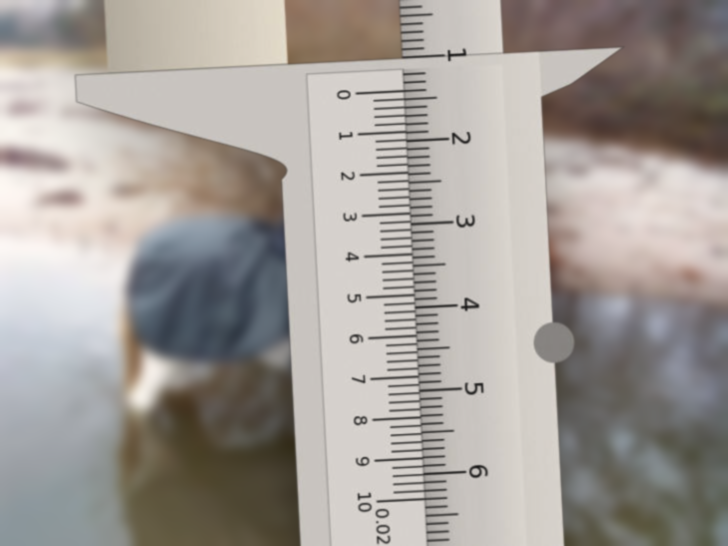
14.0 (mm)
